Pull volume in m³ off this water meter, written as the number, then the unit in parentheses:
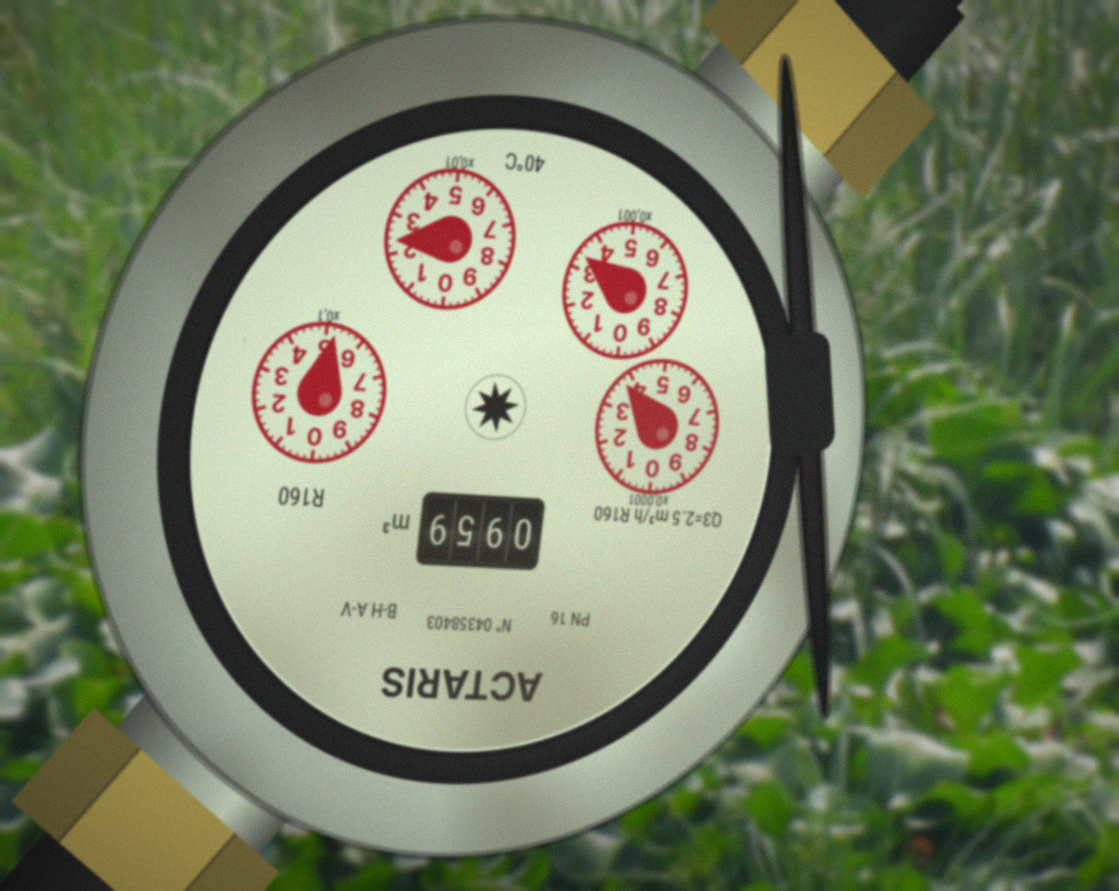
959.5233 (m³)
